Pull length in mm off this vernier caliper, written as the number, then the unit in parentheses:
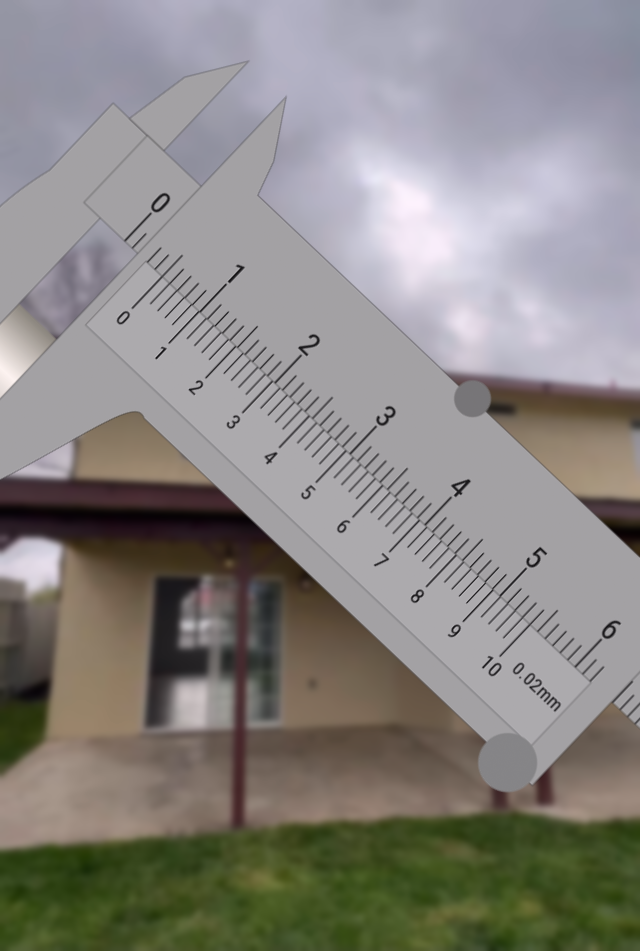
5.0 (mm)
